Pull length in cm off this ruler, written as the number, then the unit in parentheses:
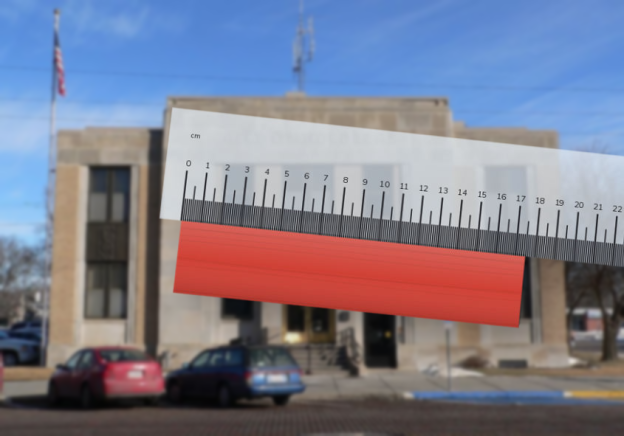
17.5 (cm)
